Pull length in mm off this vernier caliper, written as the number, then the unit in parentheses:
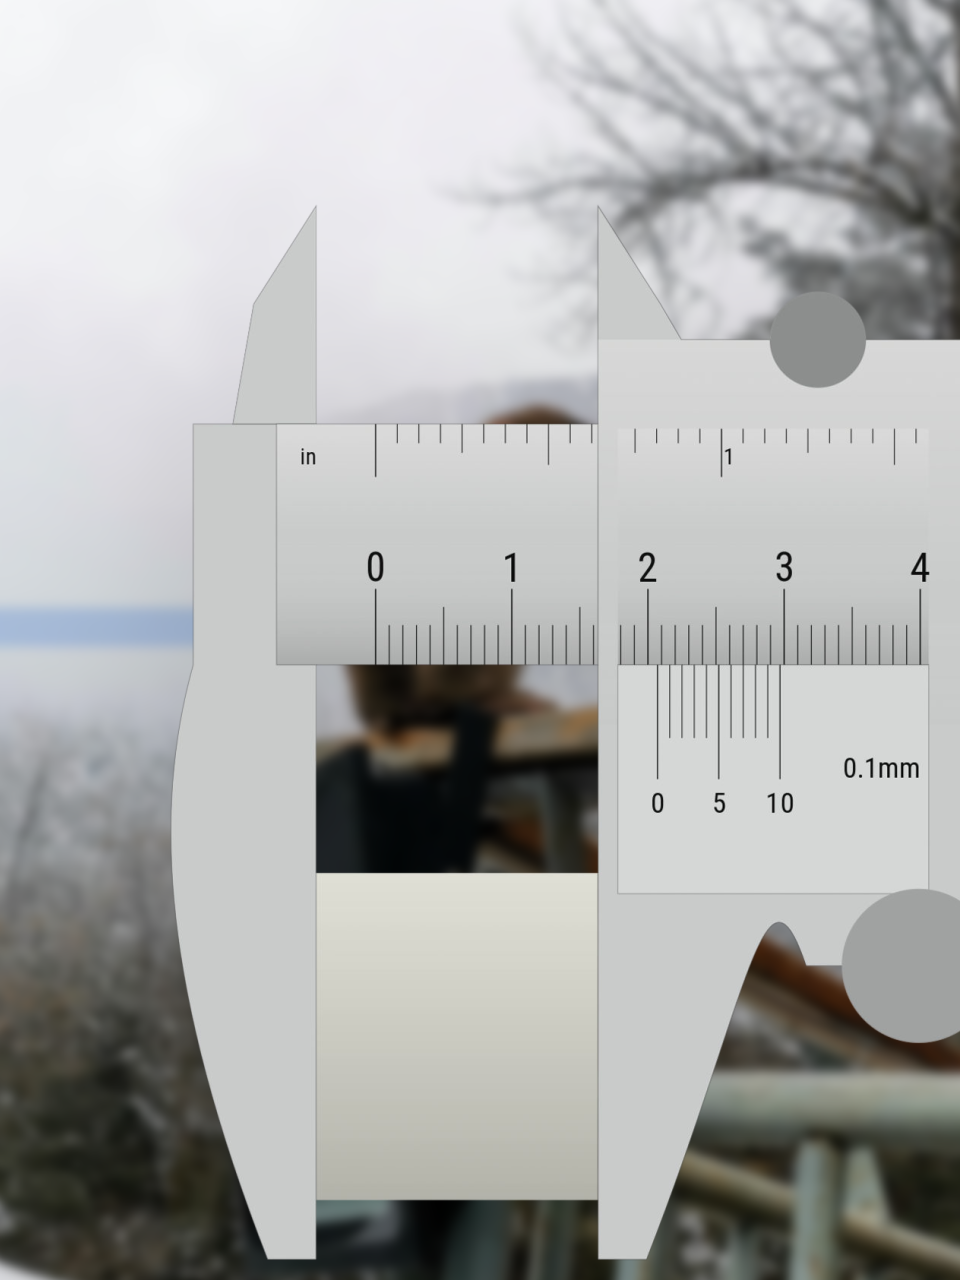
20.7 (mm)
